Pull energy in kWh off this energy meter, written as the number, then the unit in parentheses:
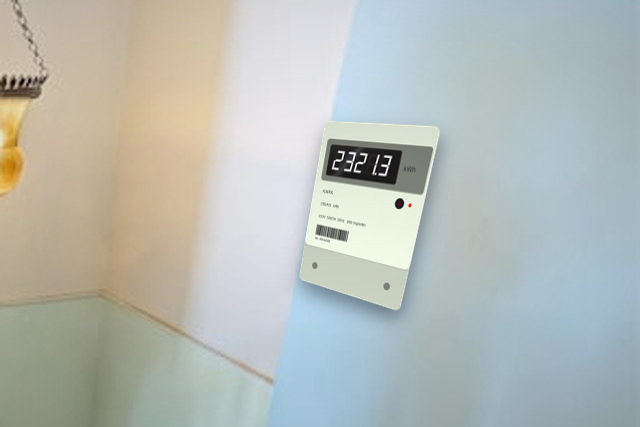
2321.3 (kWh)
